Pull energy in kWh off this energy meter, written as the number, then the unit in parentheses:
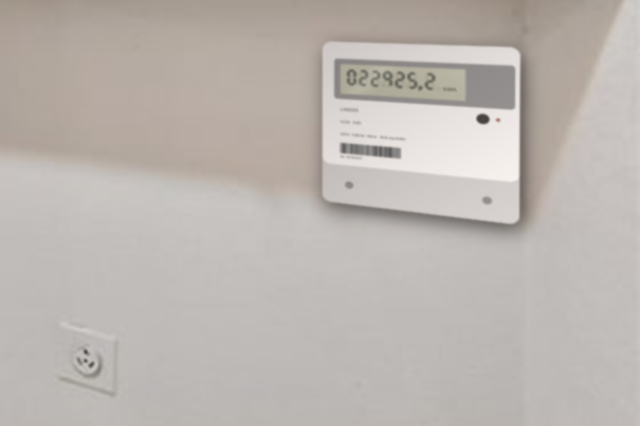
22925.2 (kWh)
